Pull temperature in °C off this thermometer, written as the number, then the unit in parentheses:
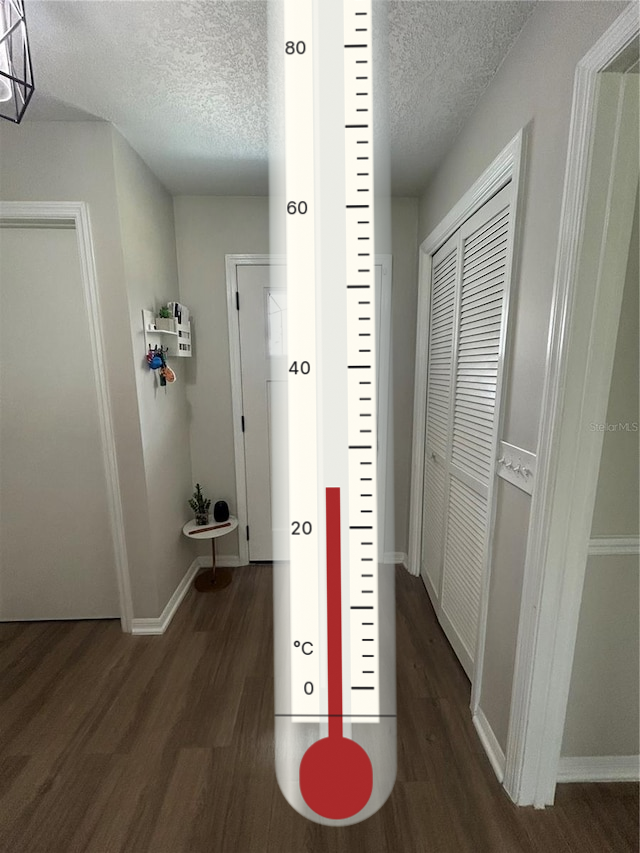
25 (°C)
